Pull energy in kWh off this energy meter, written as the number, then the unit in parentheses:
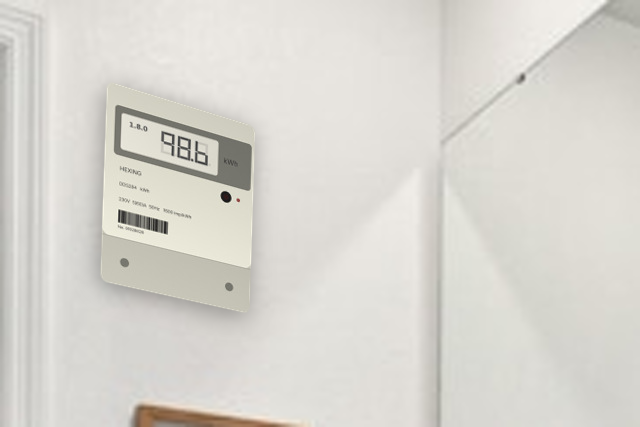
98.6 (kWh)
